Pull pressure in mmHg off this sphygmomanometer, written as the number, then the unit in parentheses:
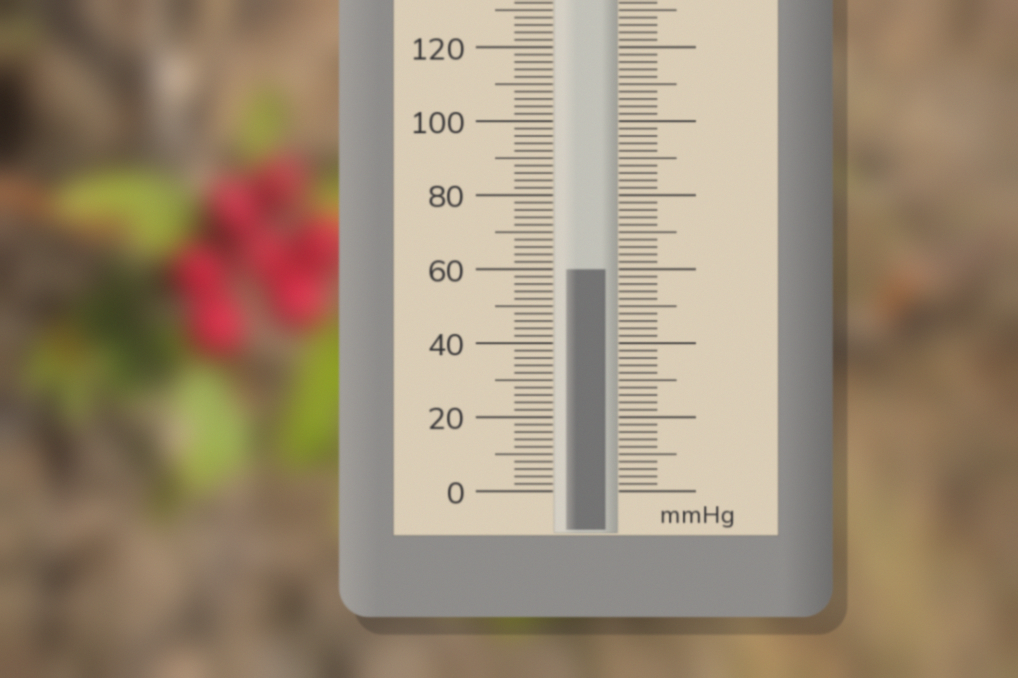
60 (mmHg)
